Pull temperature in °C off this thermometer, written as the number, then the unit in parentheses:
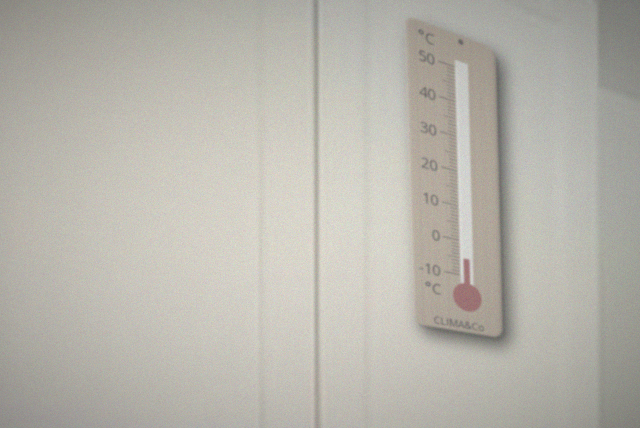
-5 (°C)
